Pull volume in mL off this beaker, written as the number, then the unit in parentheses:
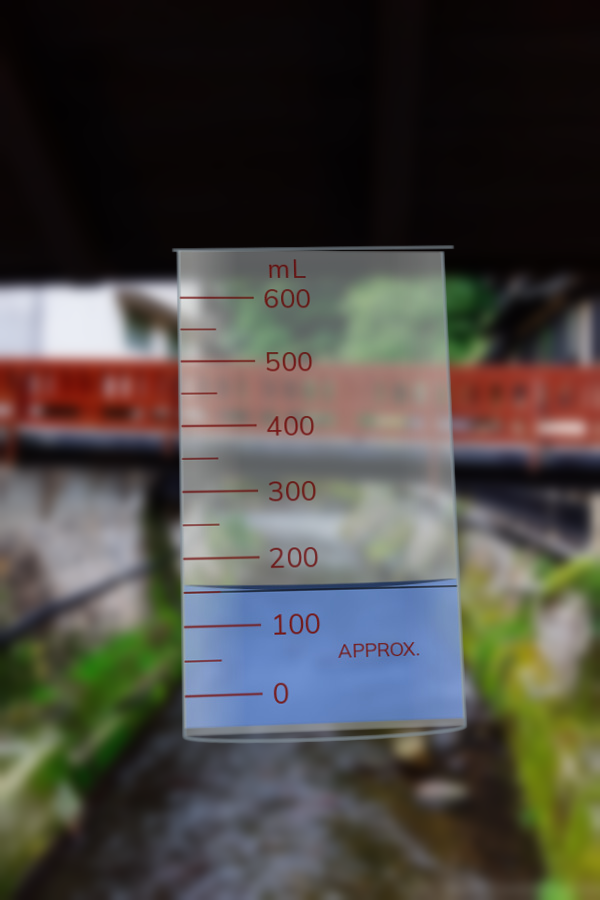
150 (mL)
